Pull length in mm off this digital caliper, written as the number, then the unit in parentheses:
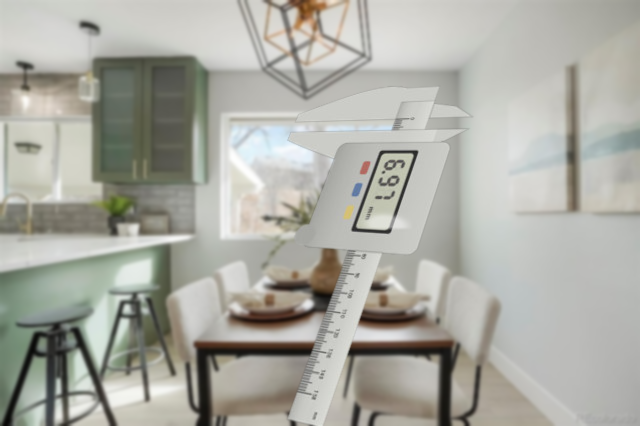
6.97 (mm)
